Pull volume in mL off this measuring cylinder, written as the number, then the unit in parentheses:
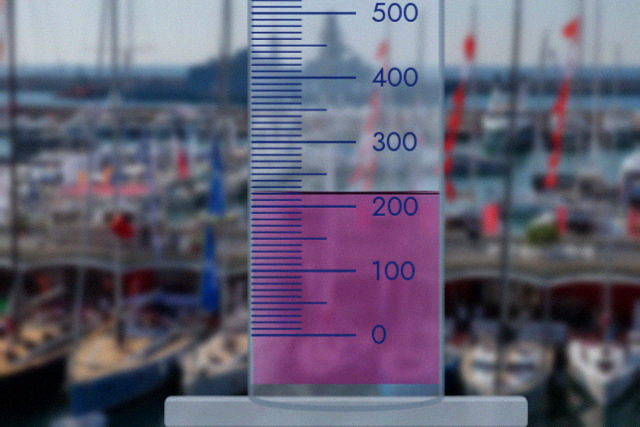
220 (mL)
